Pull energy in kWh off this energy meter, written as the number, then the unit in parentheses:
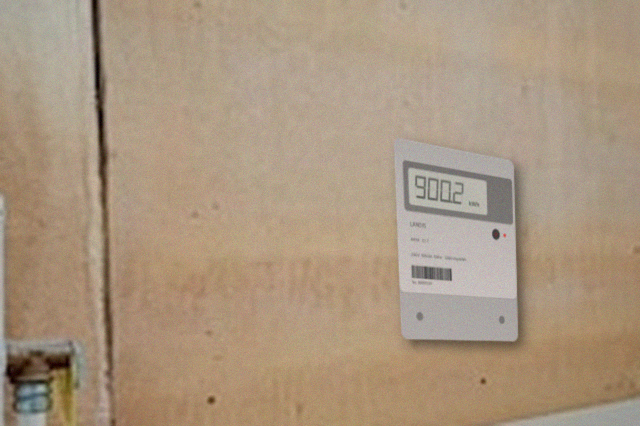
900.2 (kWh)
